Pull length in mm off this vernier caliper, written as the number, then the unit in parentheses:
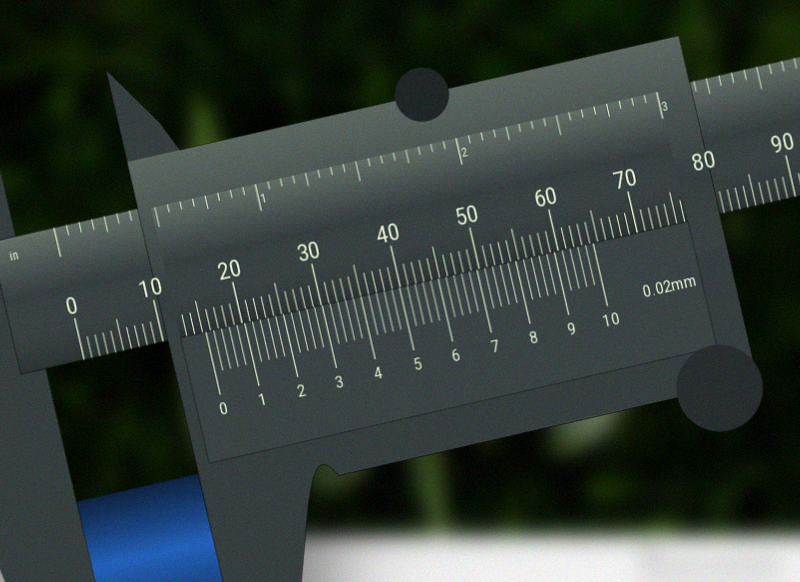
15.4 (mm)
